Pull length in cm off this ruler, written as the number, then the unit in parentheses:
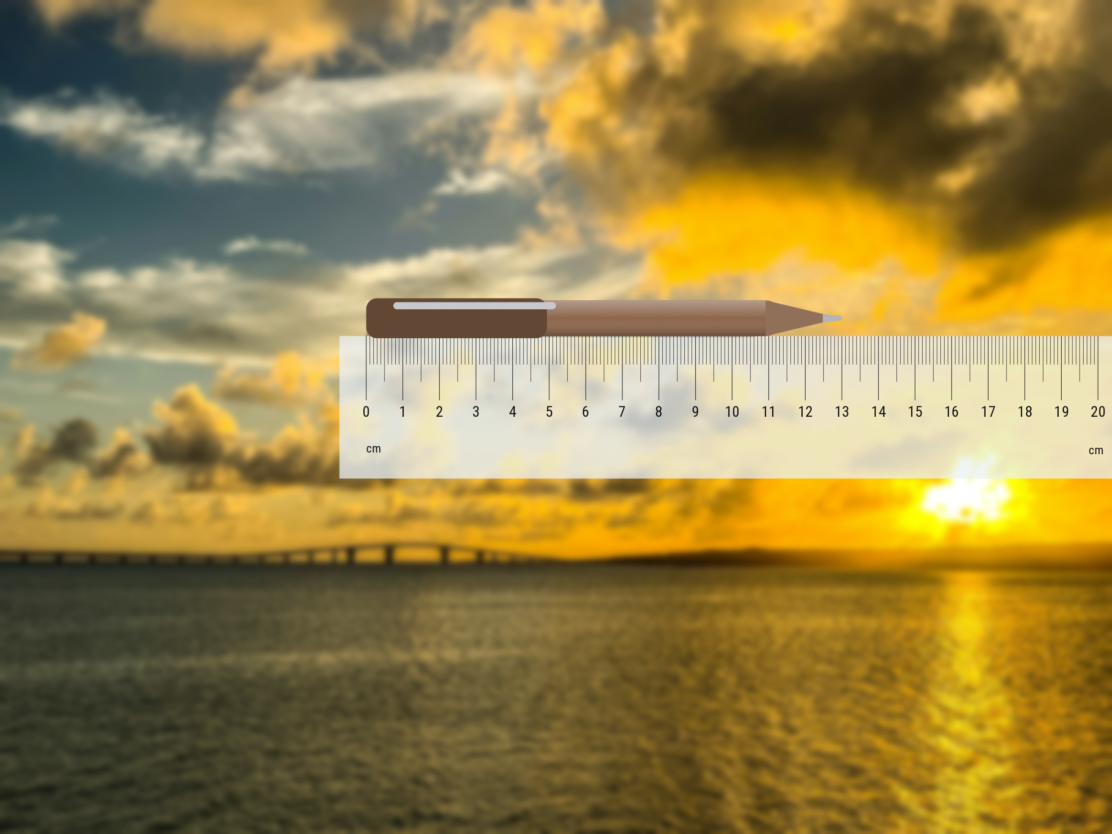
13 (cm)
